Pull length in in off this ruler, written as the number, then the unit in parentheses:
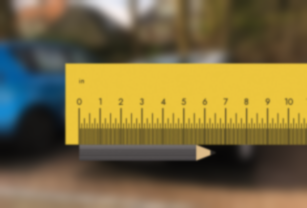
6.5 (in)
